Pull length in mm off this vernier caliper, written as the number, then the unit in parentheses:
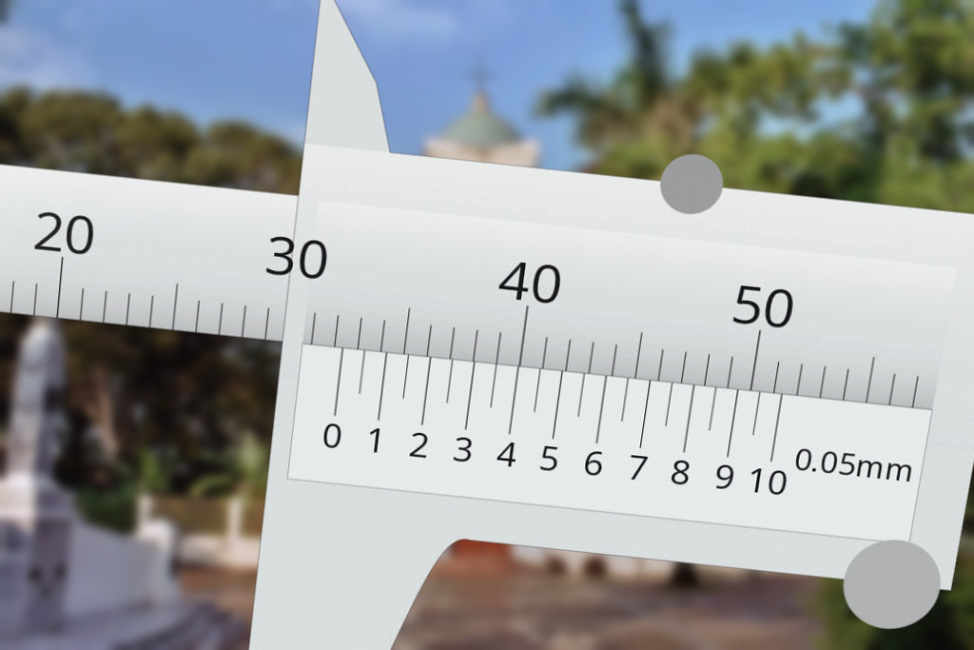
32.35 (mm)
